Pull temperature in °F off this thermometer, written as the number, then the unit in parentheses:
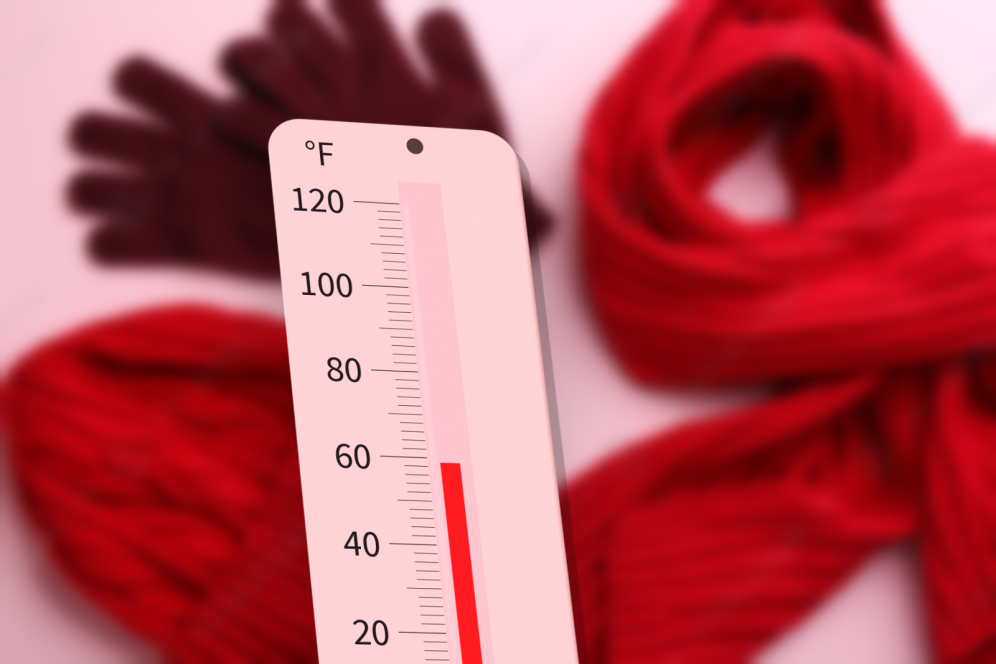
59 (°F)
